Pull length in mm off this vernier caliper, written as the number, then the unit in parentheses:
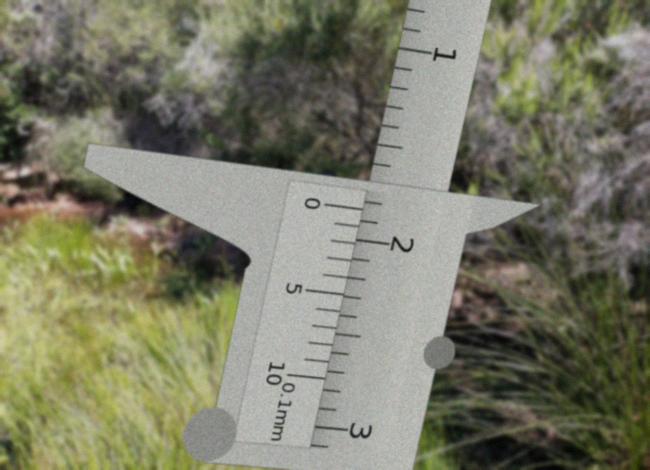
18.4 (mm)
